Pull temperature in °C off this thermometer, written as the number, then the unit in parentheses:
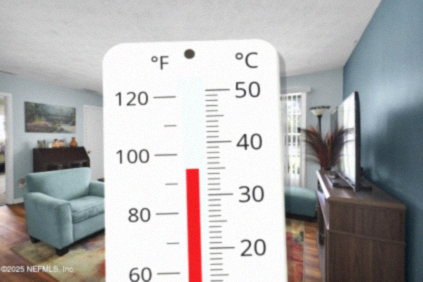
35 (°C)
